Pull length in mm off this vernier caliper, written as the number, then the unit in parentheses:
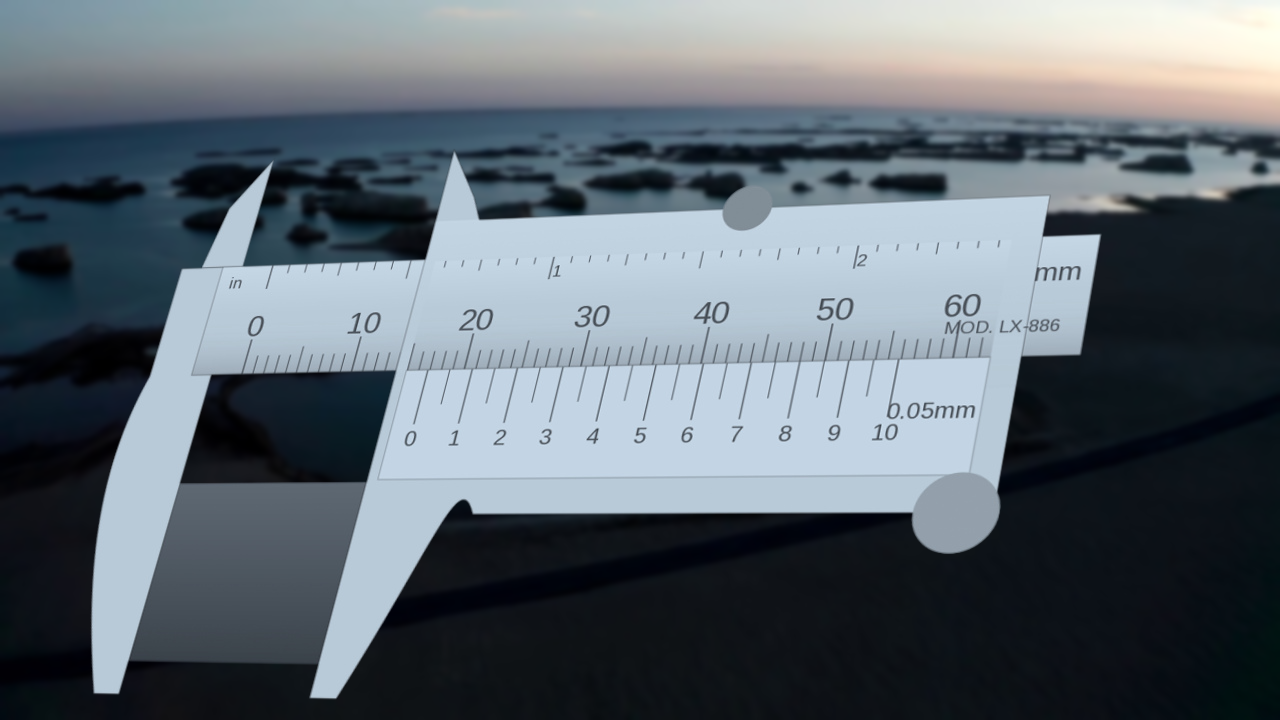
16.8 (mm)
